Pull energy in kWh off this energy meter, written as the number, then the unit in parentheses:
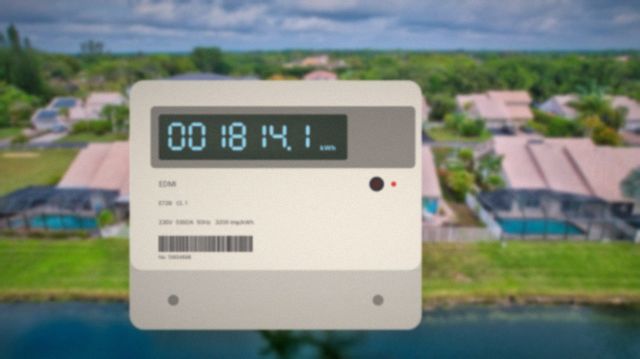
1814.1 (kWh)
